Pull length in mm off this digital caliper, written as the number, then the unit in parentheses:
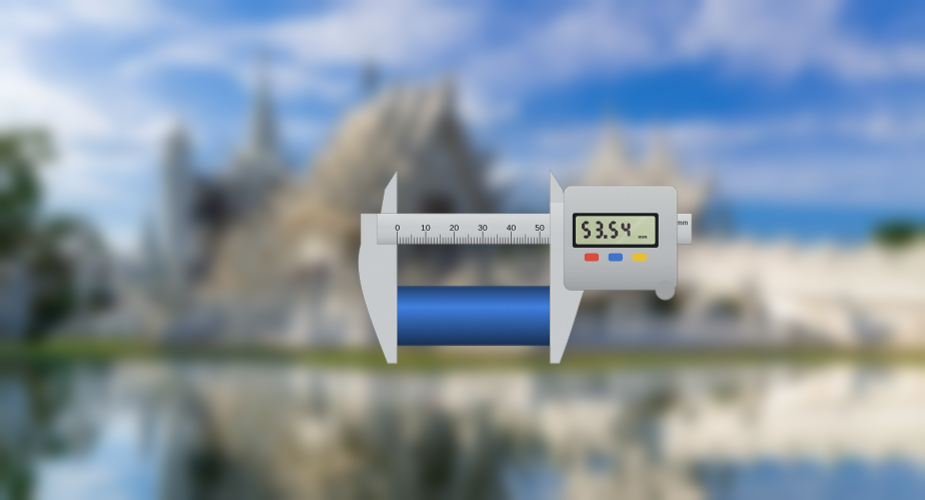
53.54 (mm)
